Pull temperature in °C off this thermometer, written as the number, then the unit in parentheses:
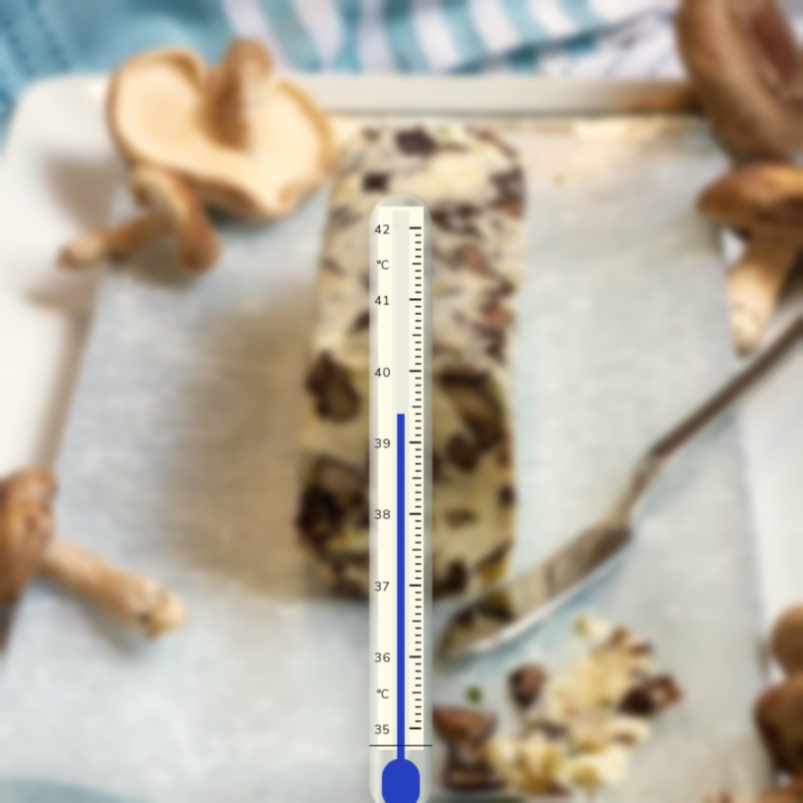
39.4 (°C)
